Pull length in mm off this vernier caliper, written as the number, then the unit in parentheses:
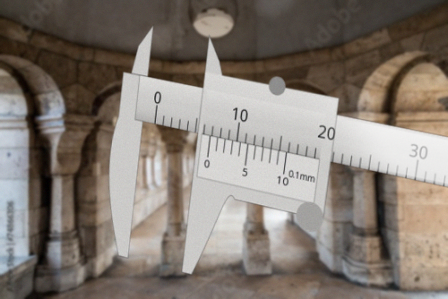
6.8 (mm)
